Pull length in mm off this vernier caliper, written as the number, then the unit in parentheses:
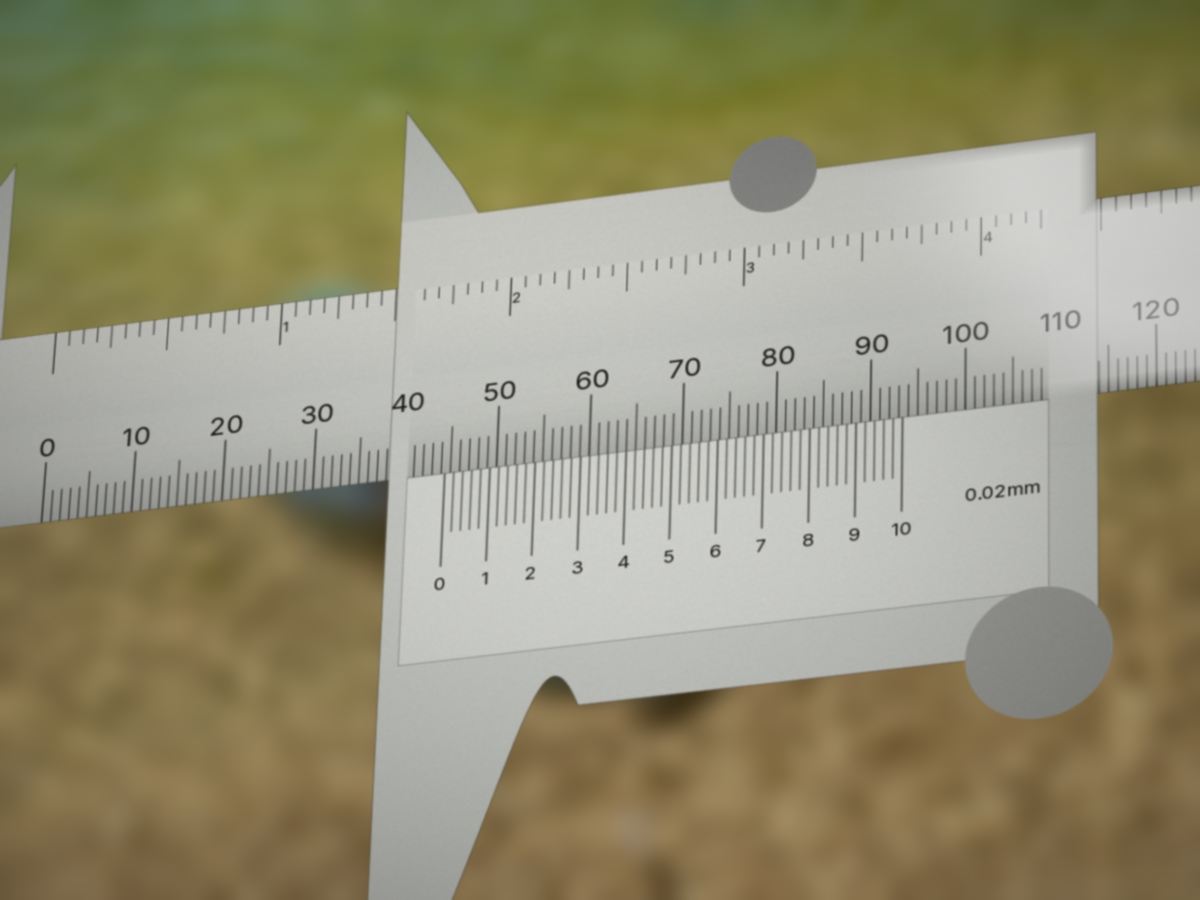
44.4 (mm)
